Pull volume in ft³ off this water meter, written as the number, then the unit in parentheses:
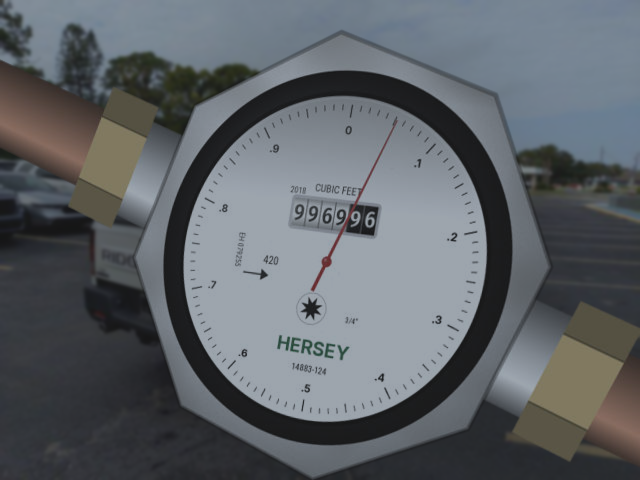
996996.05 (ft³)
